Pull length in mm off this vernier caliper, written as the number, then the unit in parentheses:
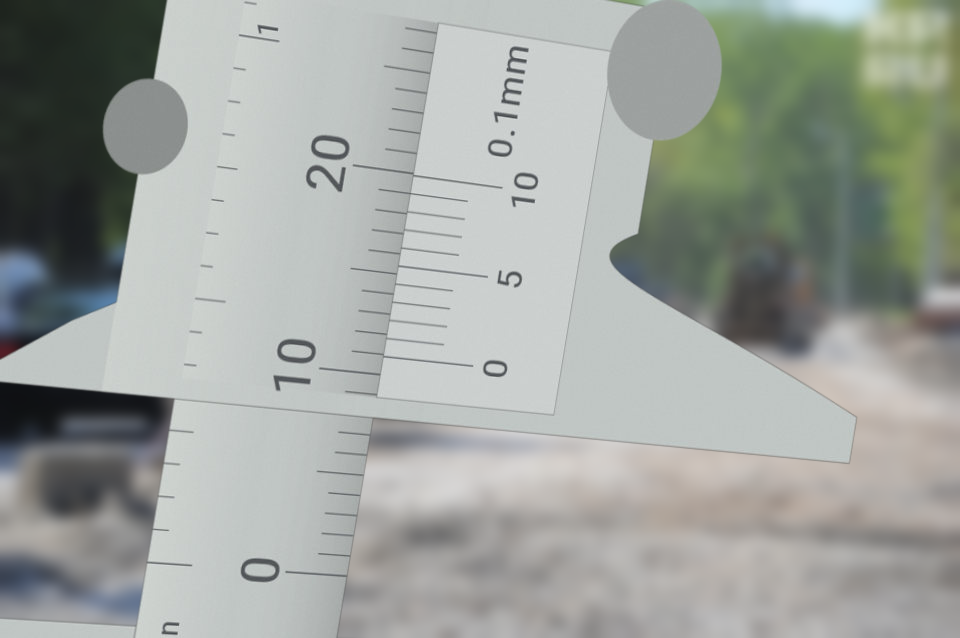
10.9 (mm)
